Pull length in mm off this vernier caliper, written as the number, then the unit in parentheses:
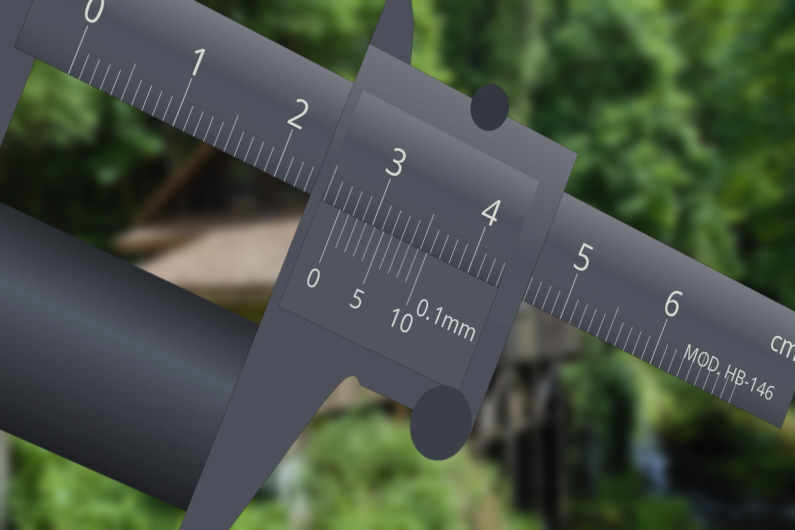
26.7 (mm)
